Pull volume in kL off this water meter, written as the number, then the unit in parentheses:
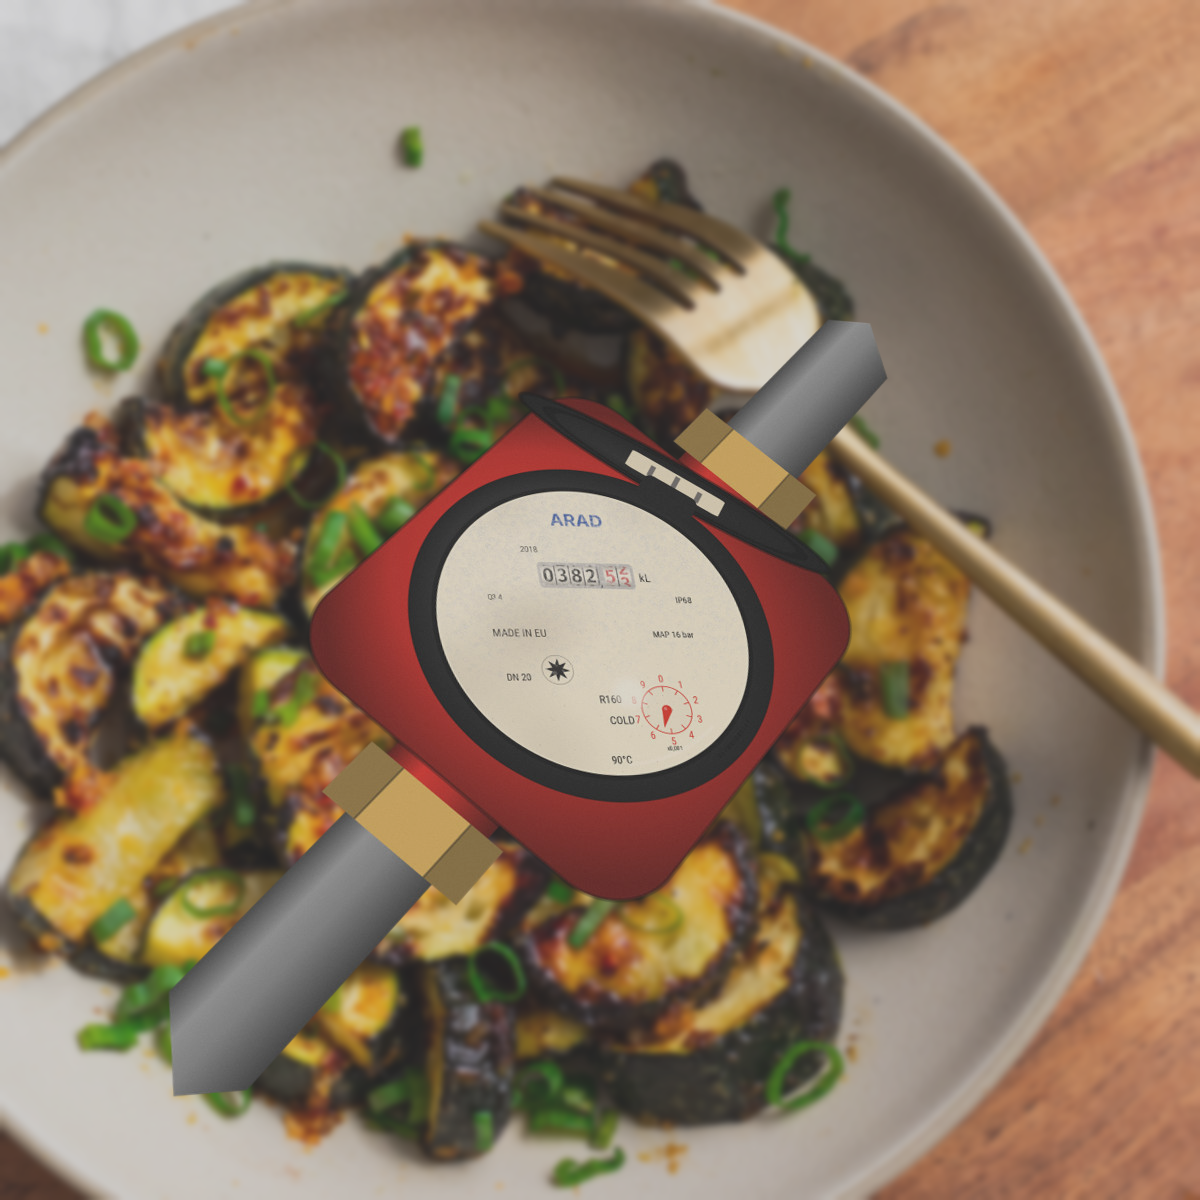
382.525 (kL)
